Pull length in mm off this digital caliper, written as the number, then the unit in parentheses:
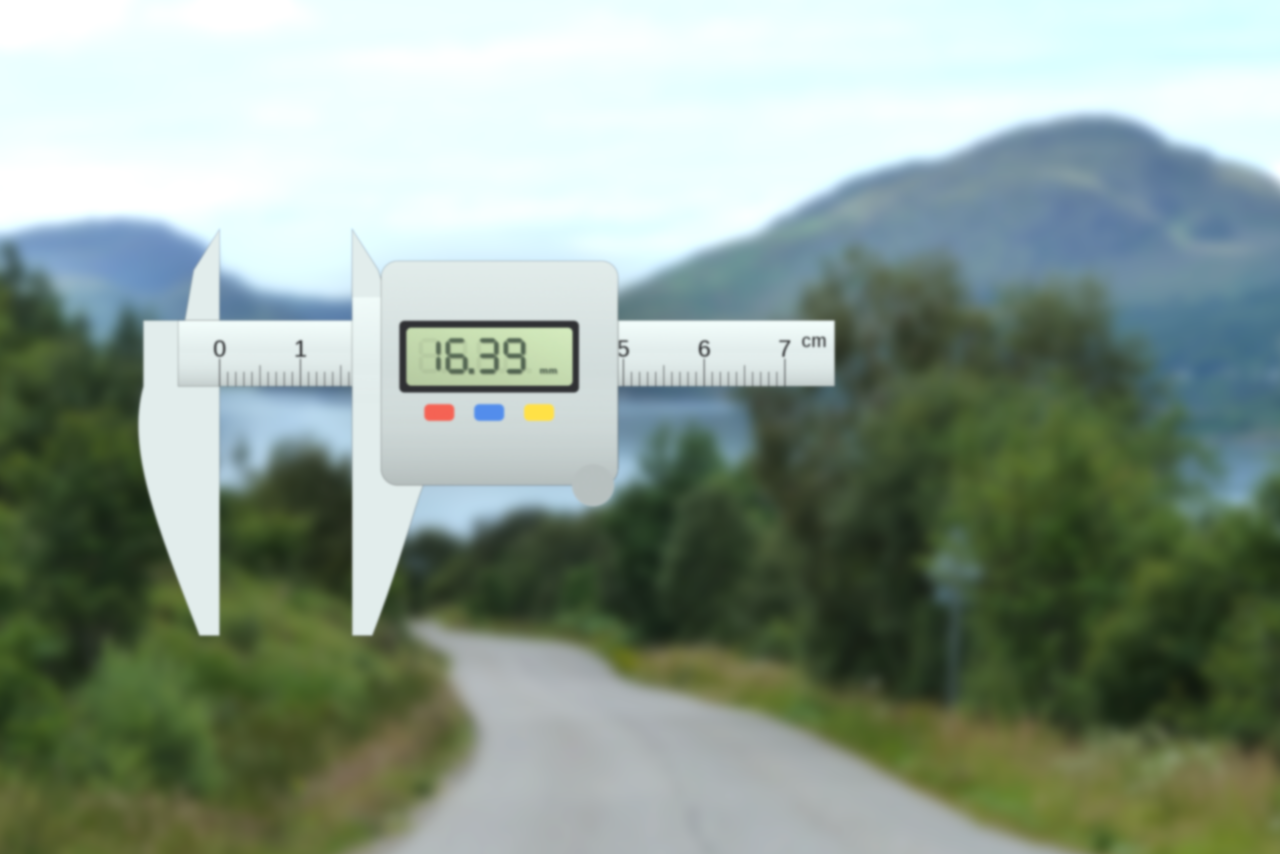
16.39 (mm)
